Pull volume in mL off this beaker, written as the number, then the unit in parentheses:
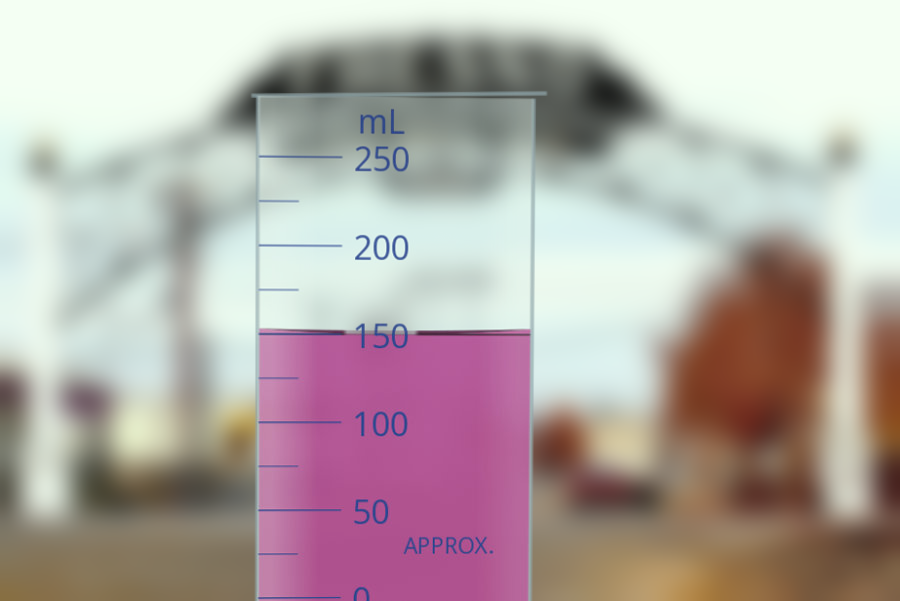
150 (mL)
